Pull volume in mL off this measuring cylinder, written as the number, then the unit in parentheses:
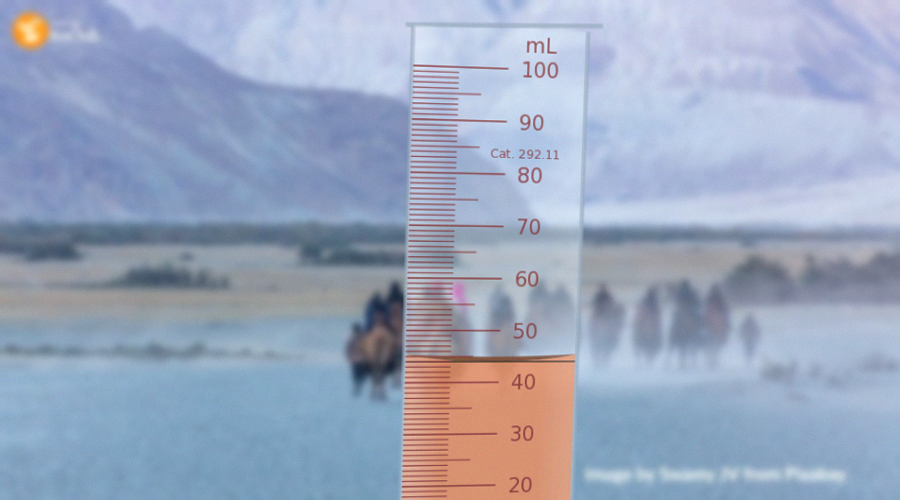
44 (mL)
